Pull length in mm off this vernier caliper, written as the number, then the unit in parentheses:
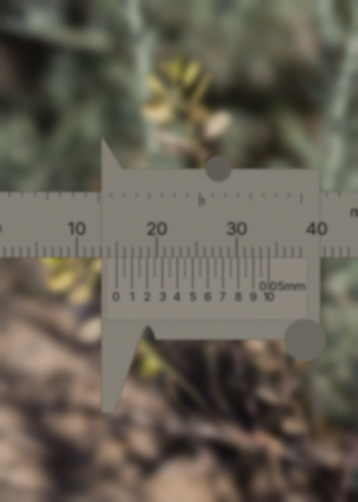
15.0 (mm)
